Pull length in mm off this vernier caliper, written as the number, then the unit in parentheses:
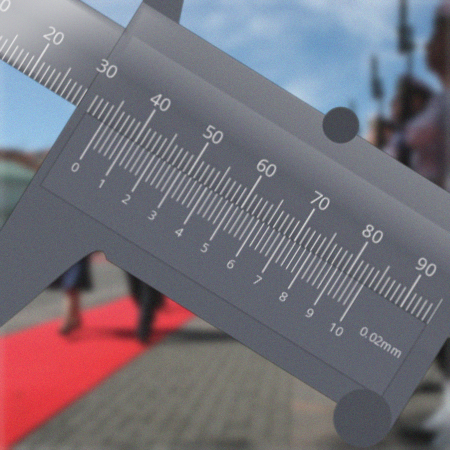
34.0 (mm)
